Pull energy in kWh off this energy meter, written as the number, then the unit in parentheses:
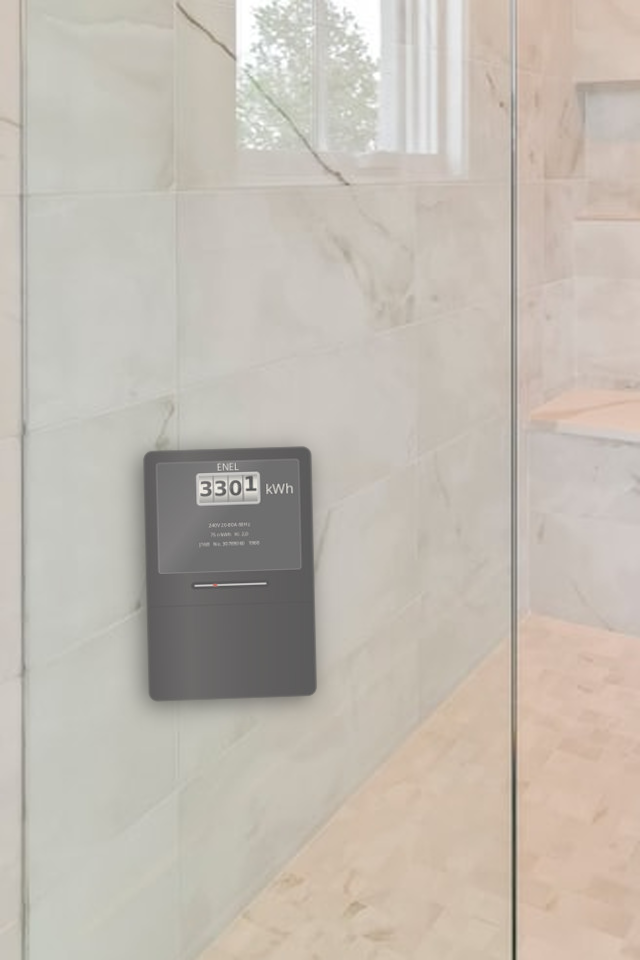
3301 (kWh)
